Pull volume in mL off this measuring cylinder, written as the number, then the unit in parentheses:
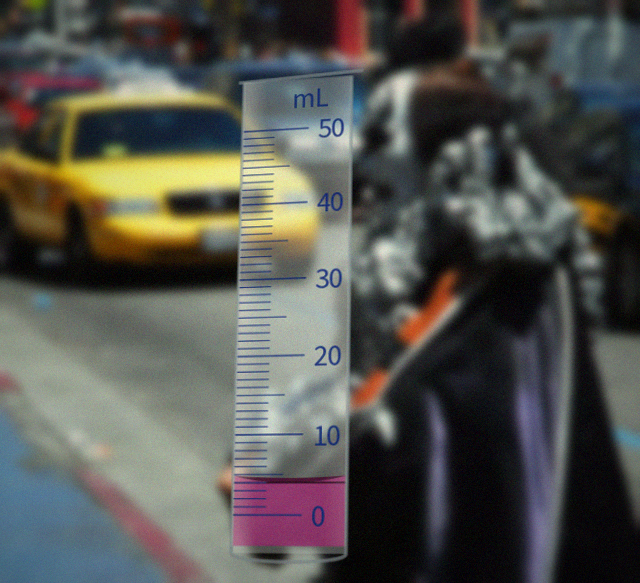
4 (mL)
